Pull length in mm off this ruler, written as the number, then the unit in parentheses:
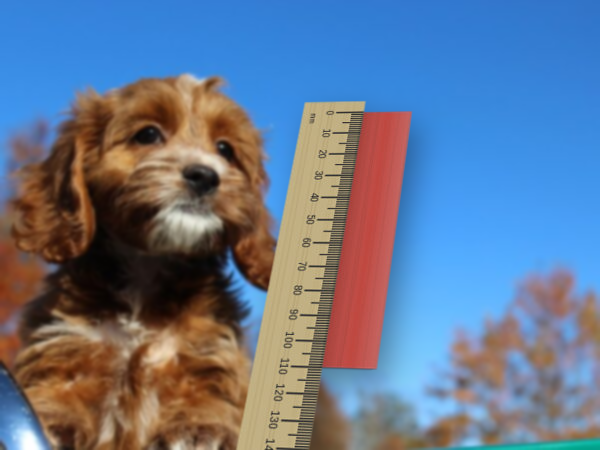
110 (mm)
